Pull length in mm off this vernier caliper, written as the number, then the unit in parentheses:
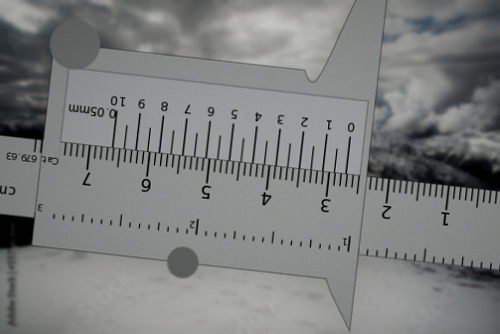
27.2 (mm)
